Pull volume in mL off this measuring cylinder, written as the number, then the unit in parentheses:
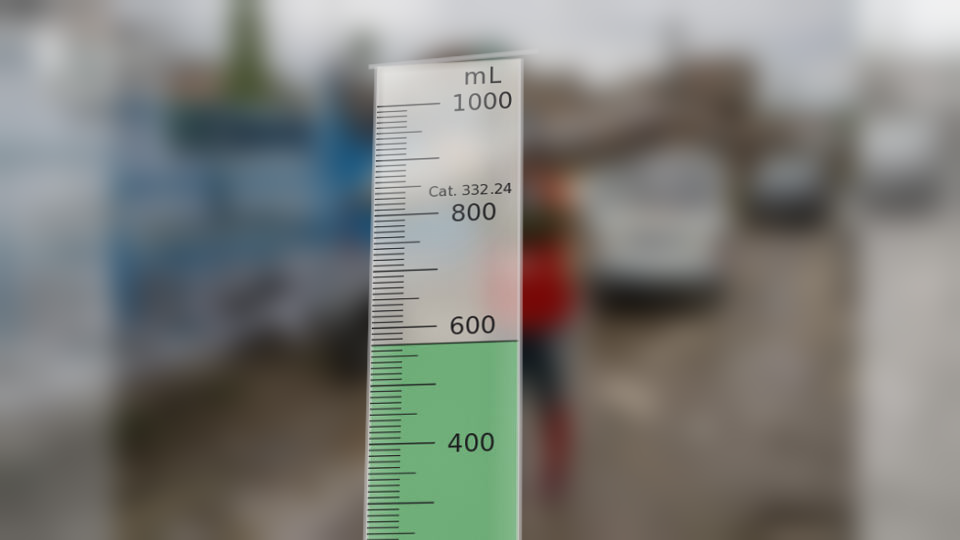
570 (mL)
